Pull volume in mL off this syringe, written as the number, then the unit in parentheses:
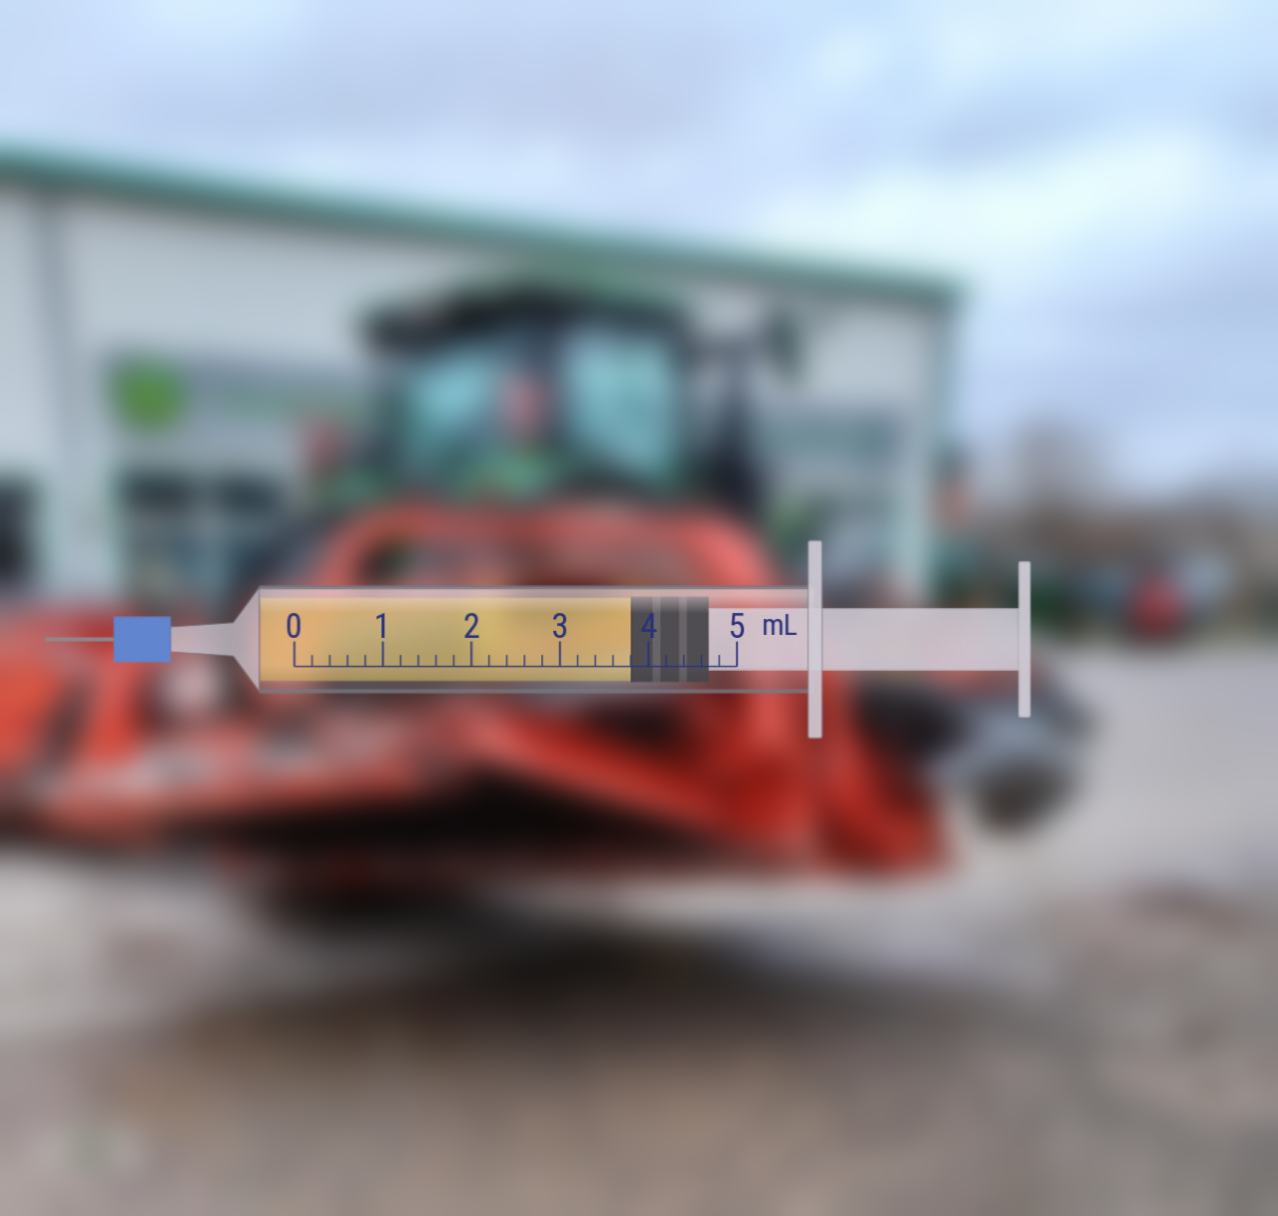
3.8 (mL)
